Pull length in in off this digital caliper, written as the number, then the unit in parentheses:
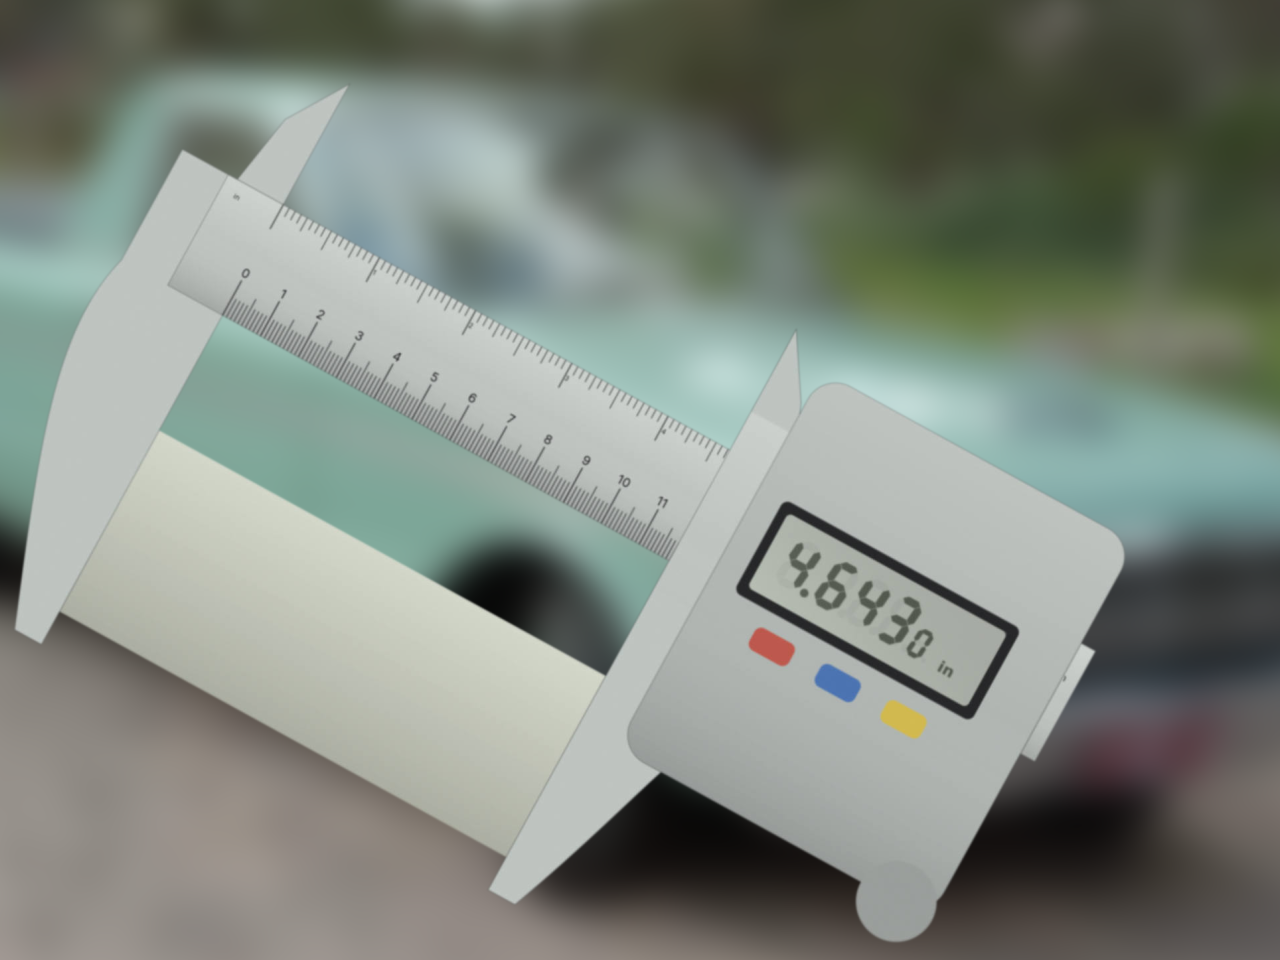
4.6430 (in)
